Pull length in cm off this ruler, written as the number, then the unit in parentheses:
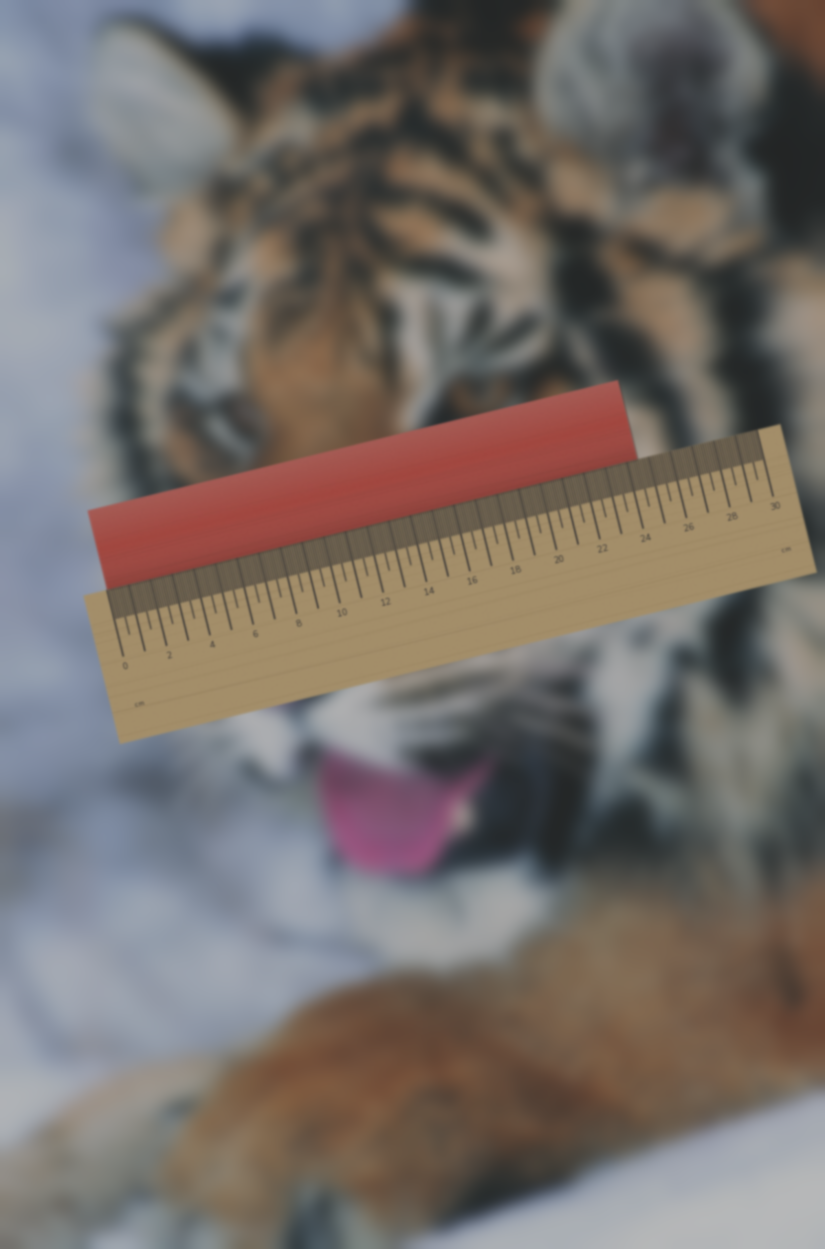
24.5 (cm)
